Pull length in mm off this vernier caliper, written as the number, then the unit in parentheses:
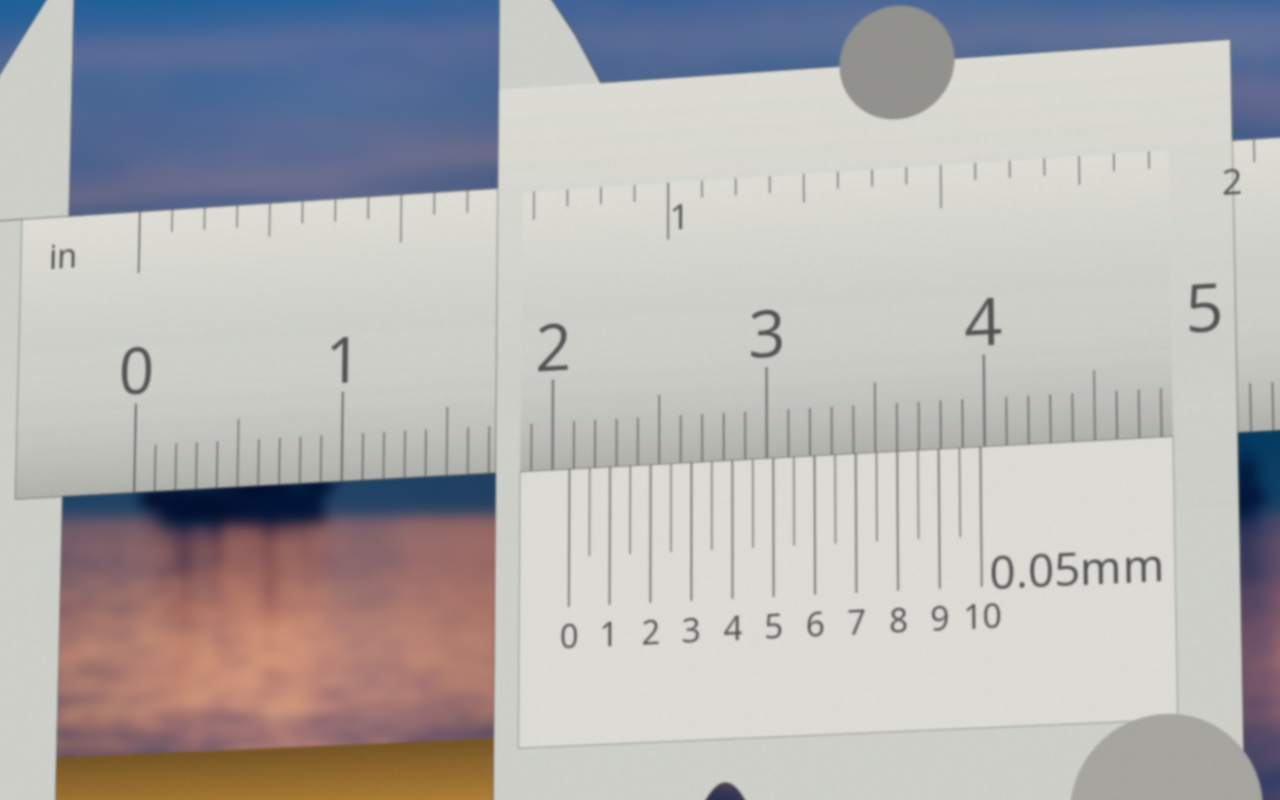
20.8 (mm)
